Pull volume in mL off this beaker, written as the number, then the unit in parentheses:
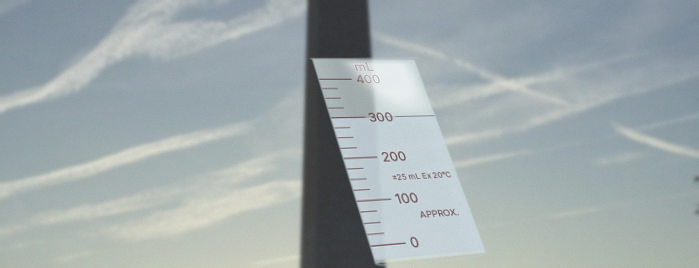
300 (mL)
